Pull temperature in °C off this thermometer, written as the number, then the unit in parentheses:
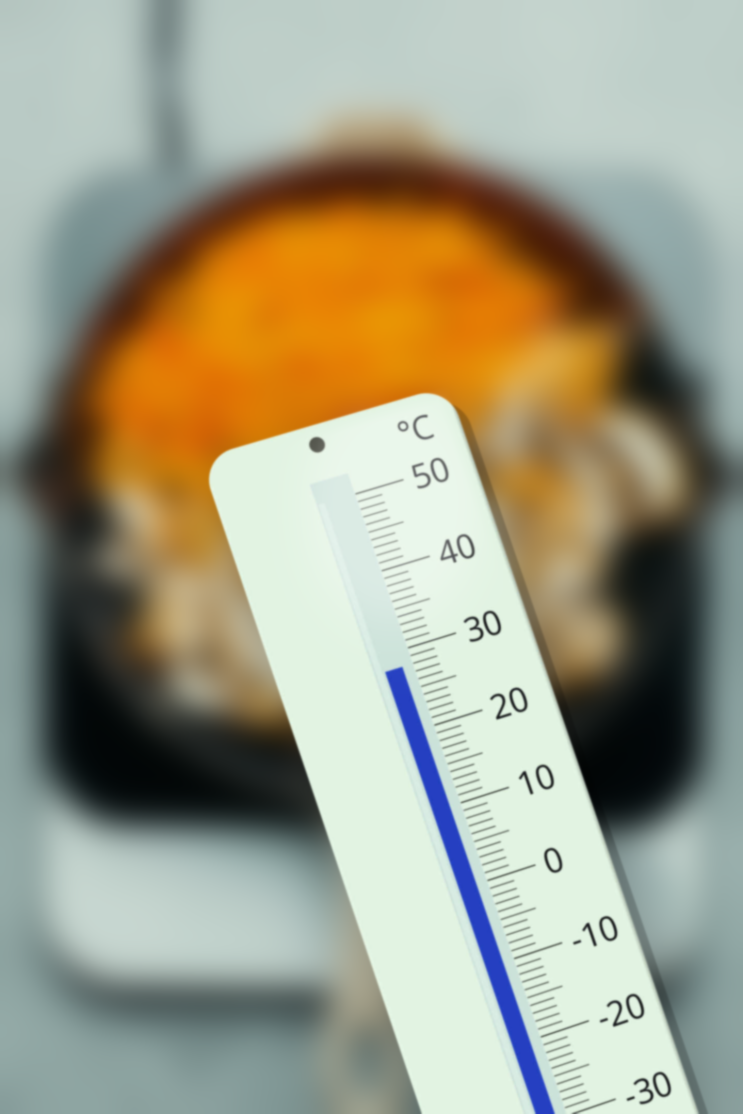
28 (°C)
